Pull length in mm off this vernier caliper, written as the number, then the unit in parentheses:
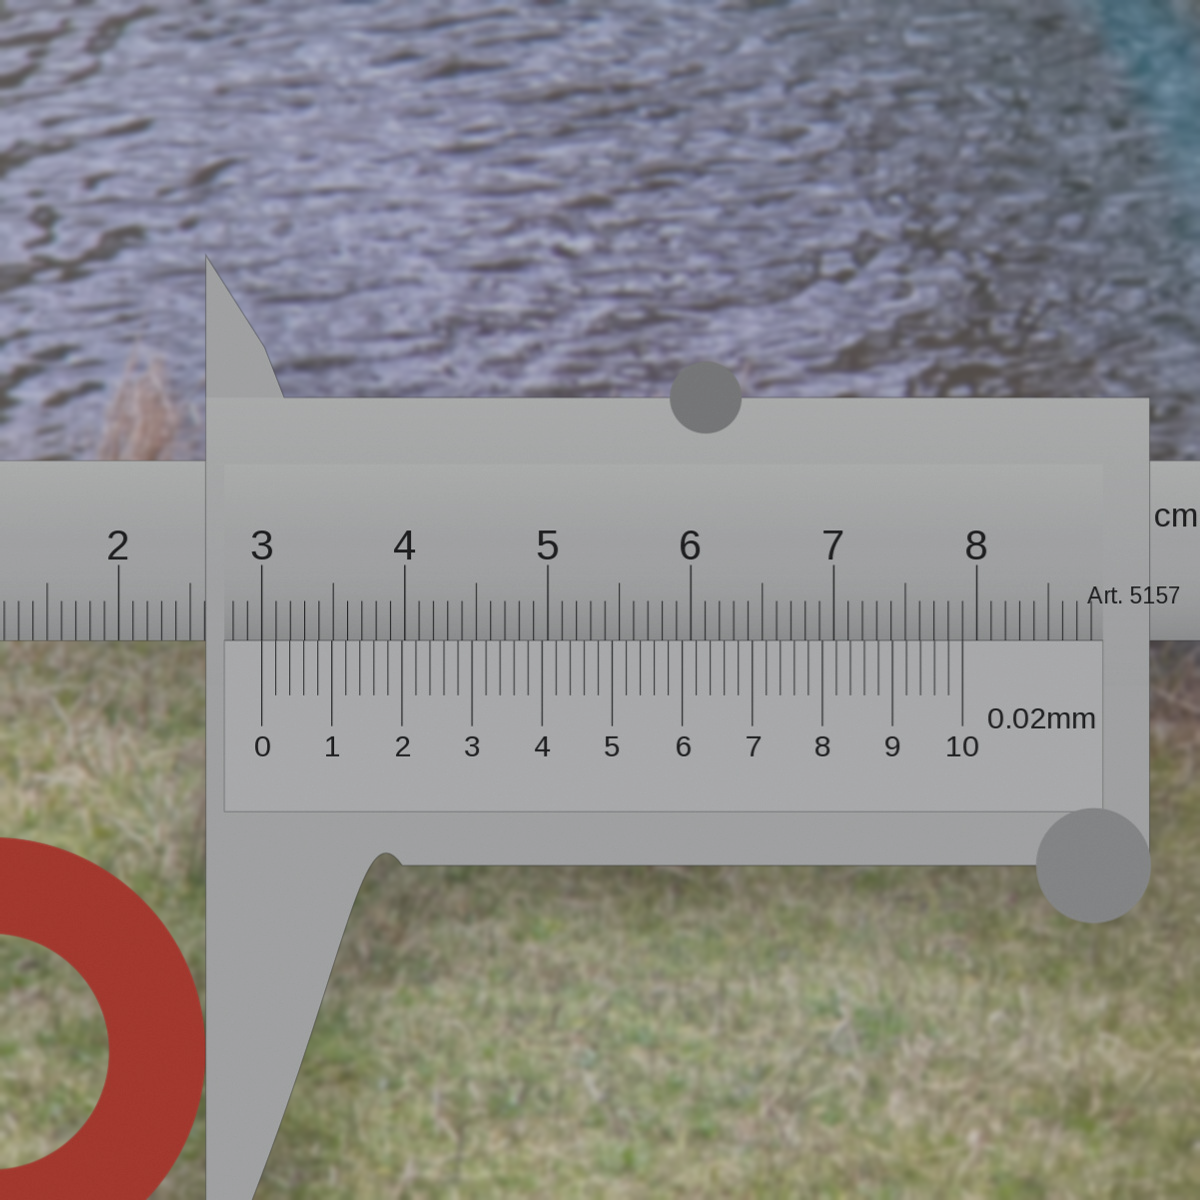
30.0 (mm)
